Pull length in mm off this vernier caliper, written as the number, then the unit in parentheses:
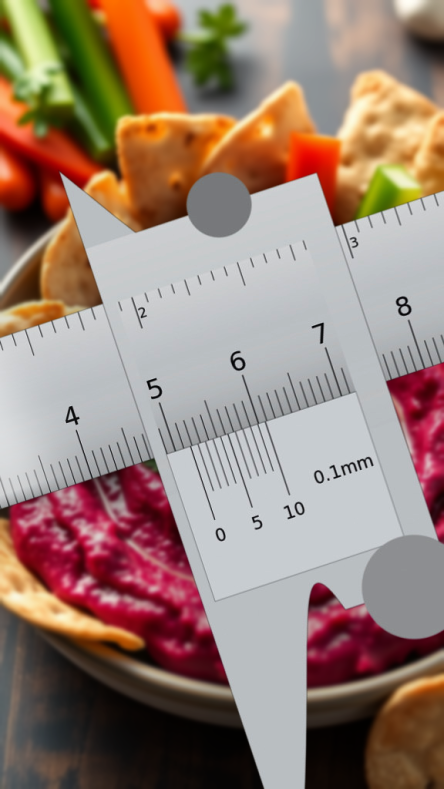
51.8 (mm)
